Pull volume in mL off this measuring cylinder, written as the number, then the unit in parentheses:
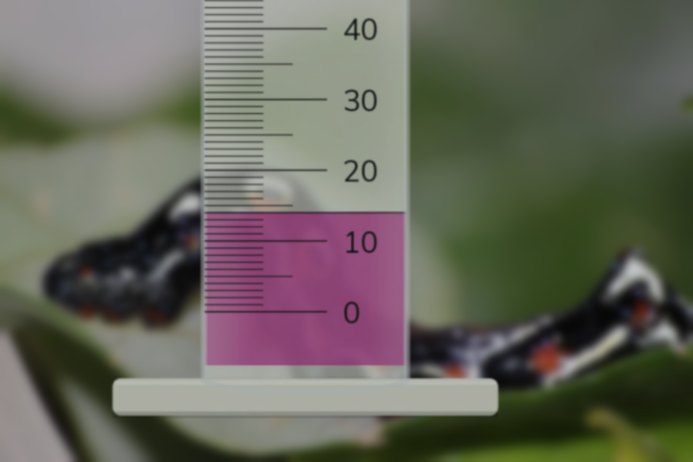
14 (mL)
